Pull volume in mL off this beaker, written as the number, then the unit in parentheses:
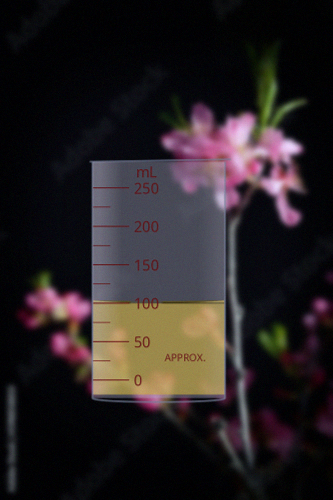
100 (mL)
